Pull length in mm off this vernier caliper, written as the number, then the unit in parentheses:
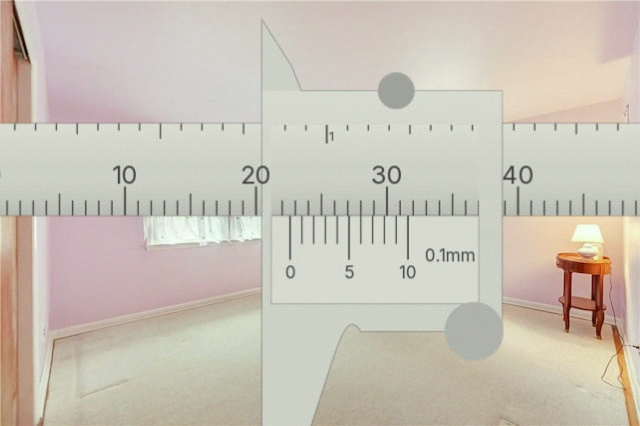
22.6 (mm)
